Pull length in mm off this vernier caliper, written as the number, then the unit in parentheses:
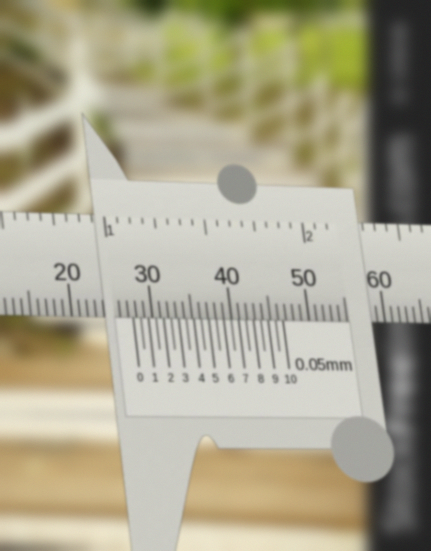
27.6 (mm)
